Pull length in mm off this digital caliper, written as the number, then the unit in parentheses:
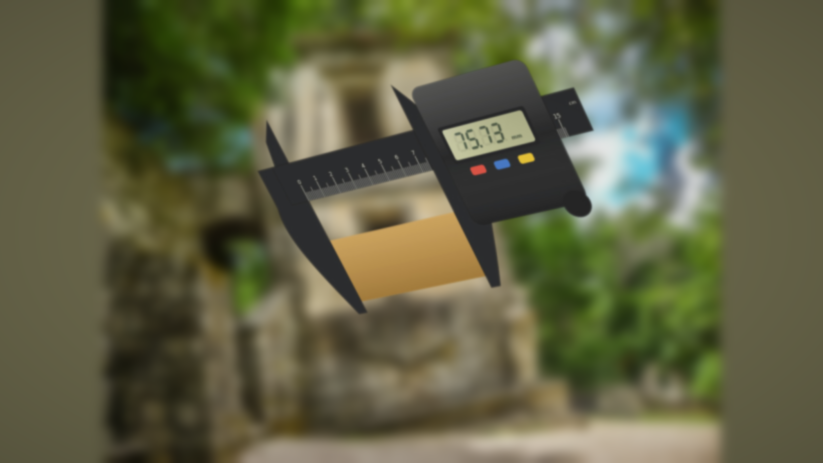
75.73 (mm)
